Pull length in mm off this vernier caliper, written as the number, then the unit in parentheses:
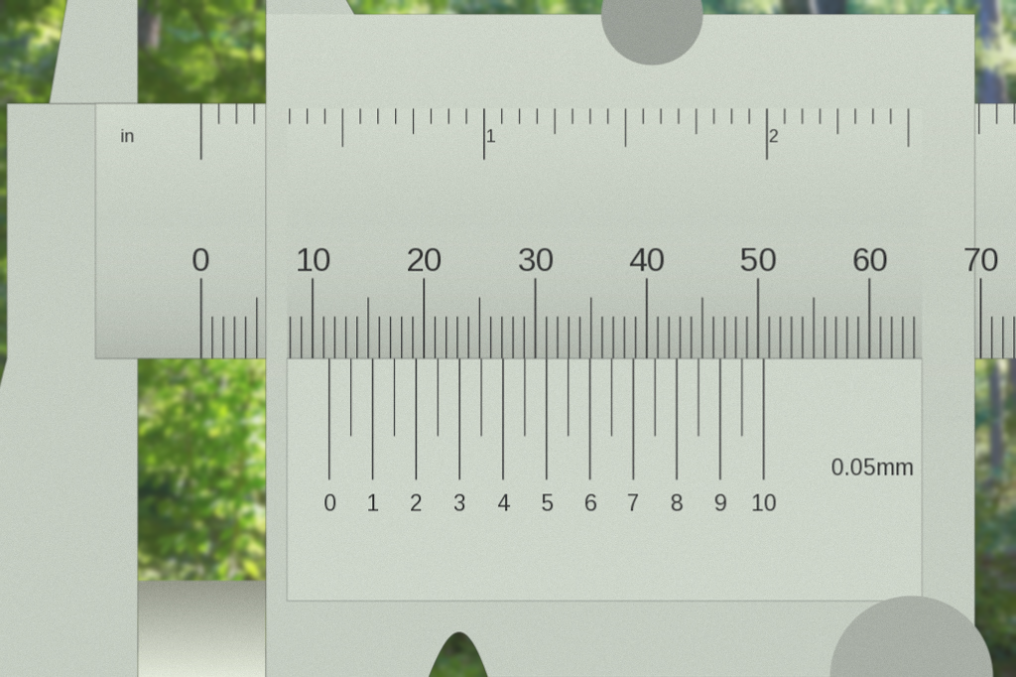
11.5 (mm)
